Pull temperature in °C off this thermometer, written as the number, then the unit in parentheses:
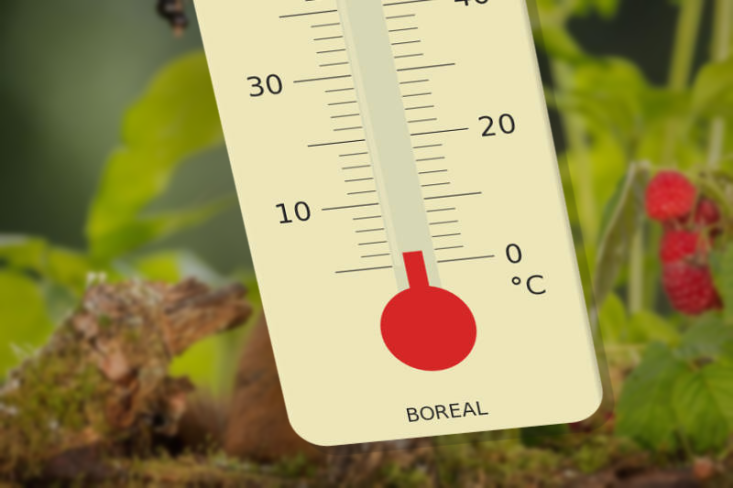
2 (°C)
